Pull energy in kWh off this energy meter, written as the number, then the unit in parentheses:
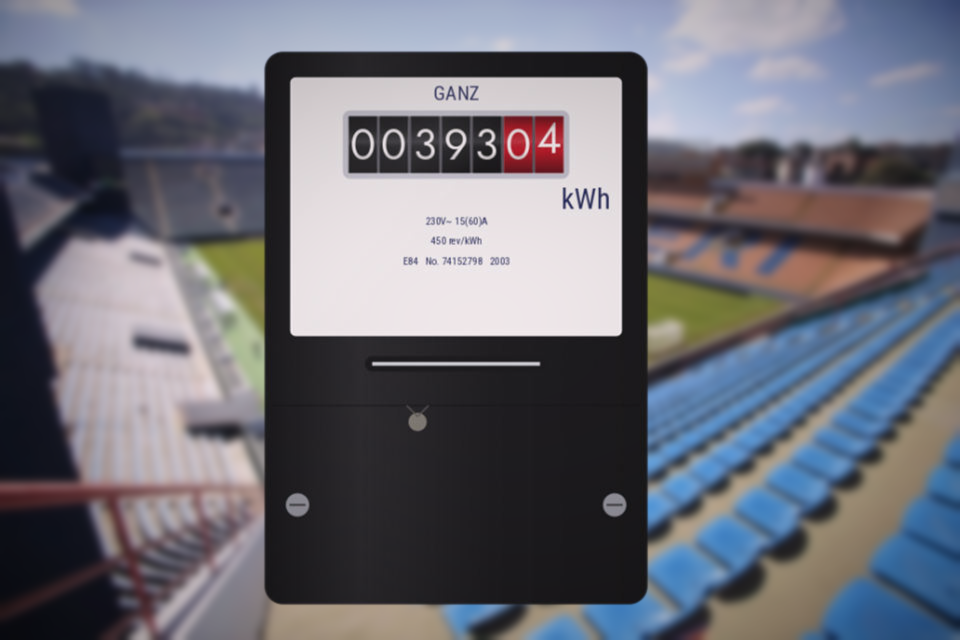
393.04 (kWh)
